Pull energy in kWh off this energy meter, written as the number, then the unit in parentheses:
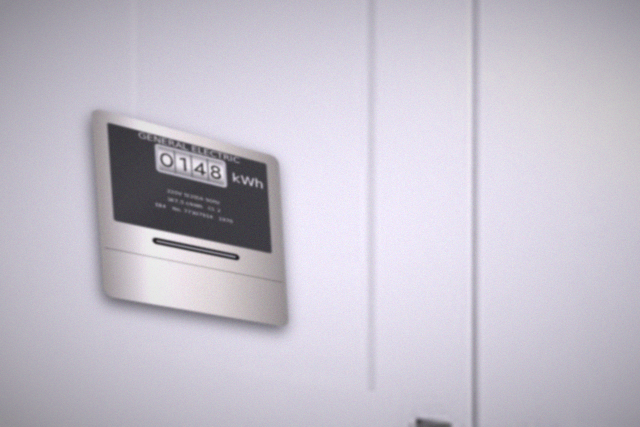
148 (kWh)
